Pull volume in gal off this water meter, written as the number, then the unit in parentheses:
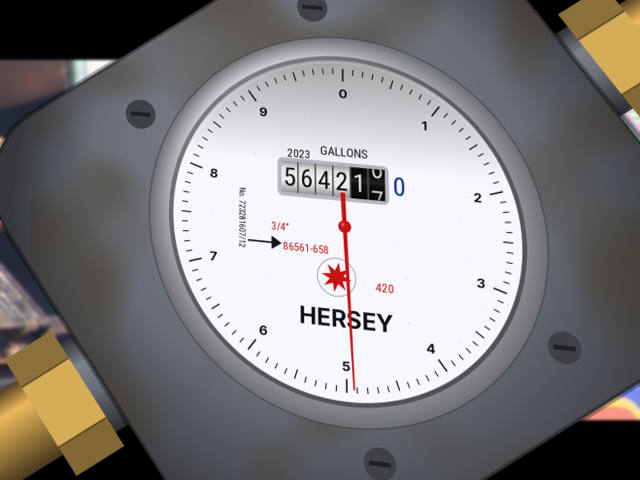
5642164.9 (gal)
